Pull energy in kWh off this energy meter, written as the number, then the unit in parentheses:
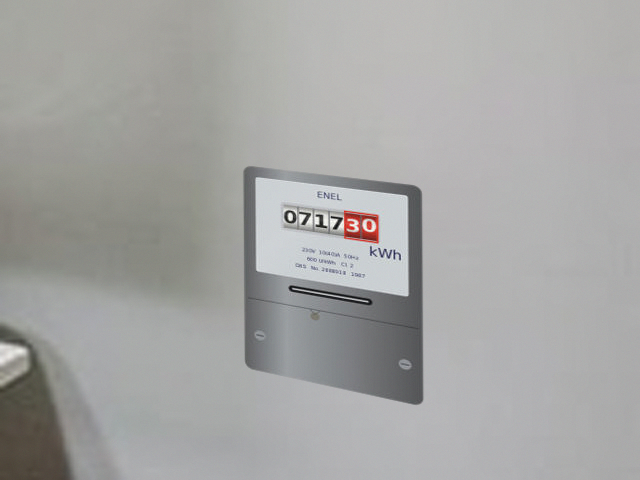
717.30 (kWh)
